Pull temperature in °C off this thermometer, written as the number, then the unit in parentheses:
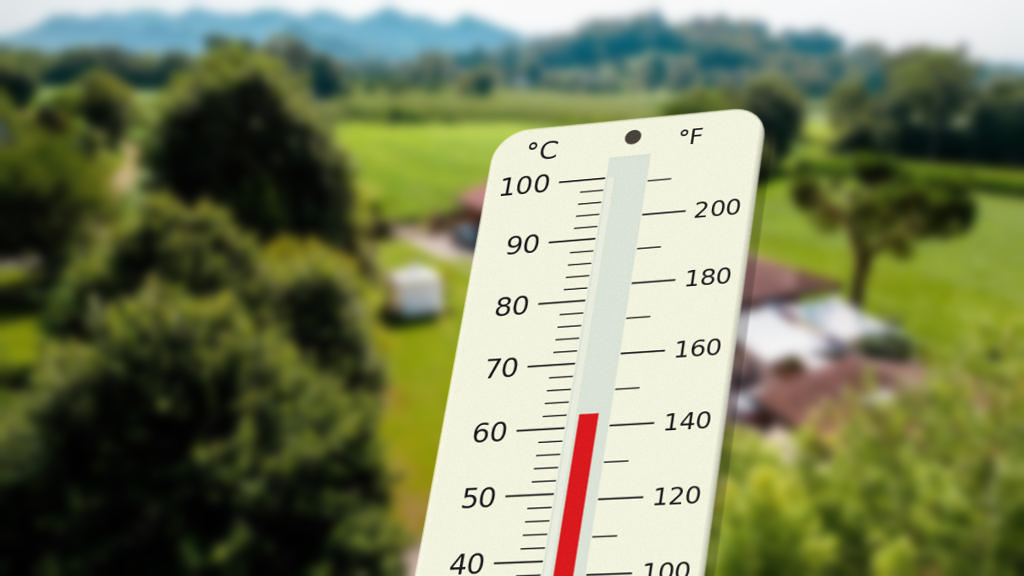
62 (°C)
